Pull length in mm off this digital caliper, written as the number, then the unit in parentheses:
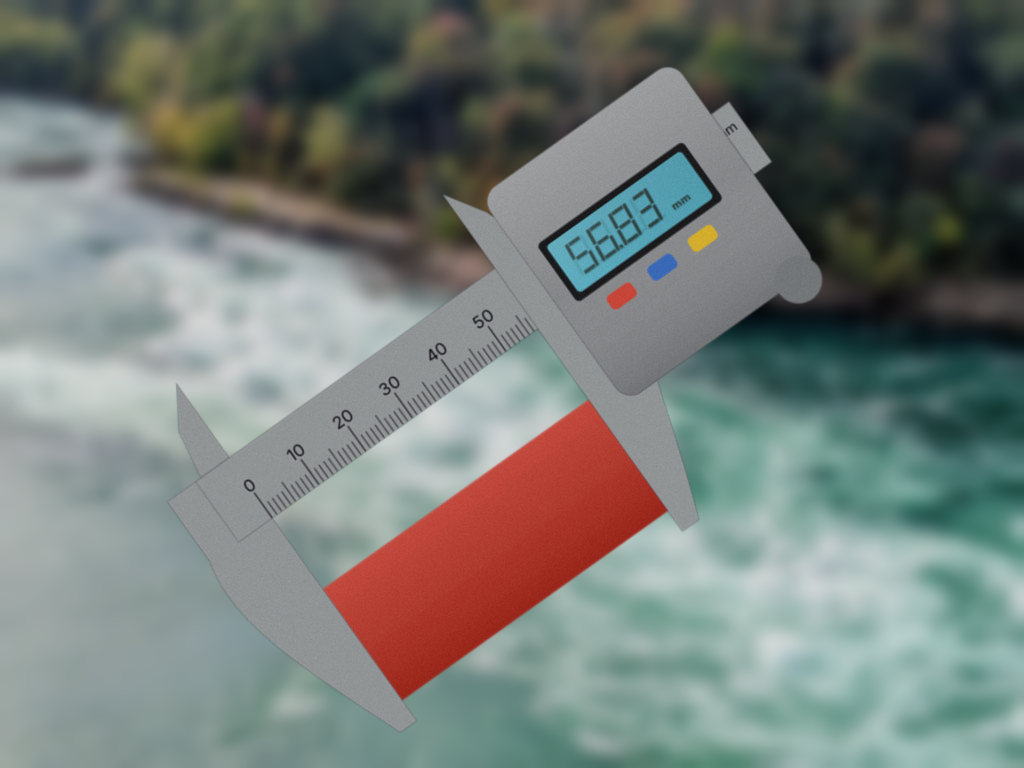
56.83 (mm)
